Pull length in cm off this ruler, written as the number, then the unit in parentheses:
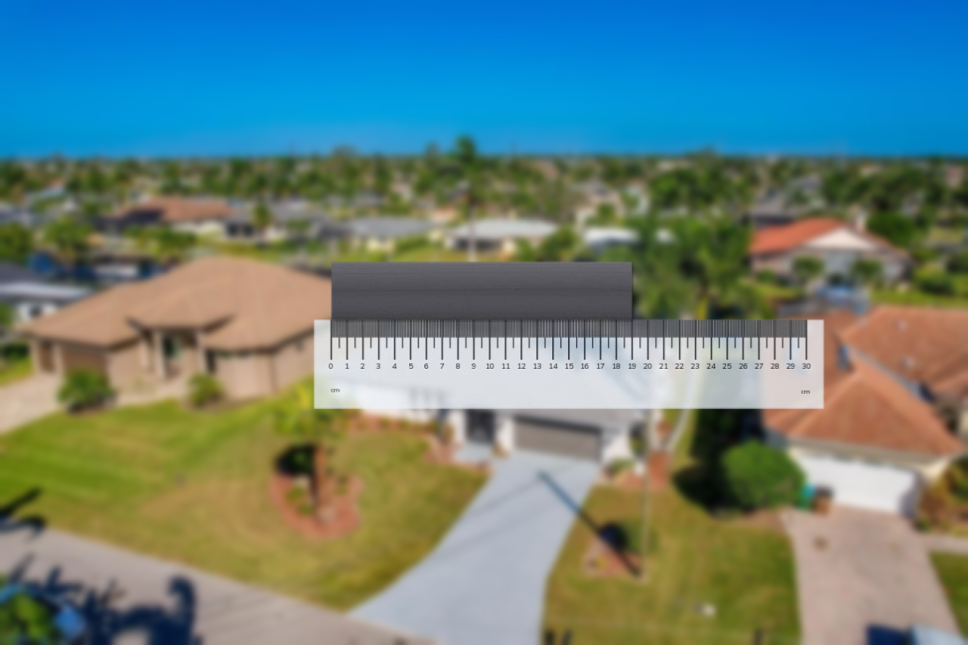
19 (cm)
